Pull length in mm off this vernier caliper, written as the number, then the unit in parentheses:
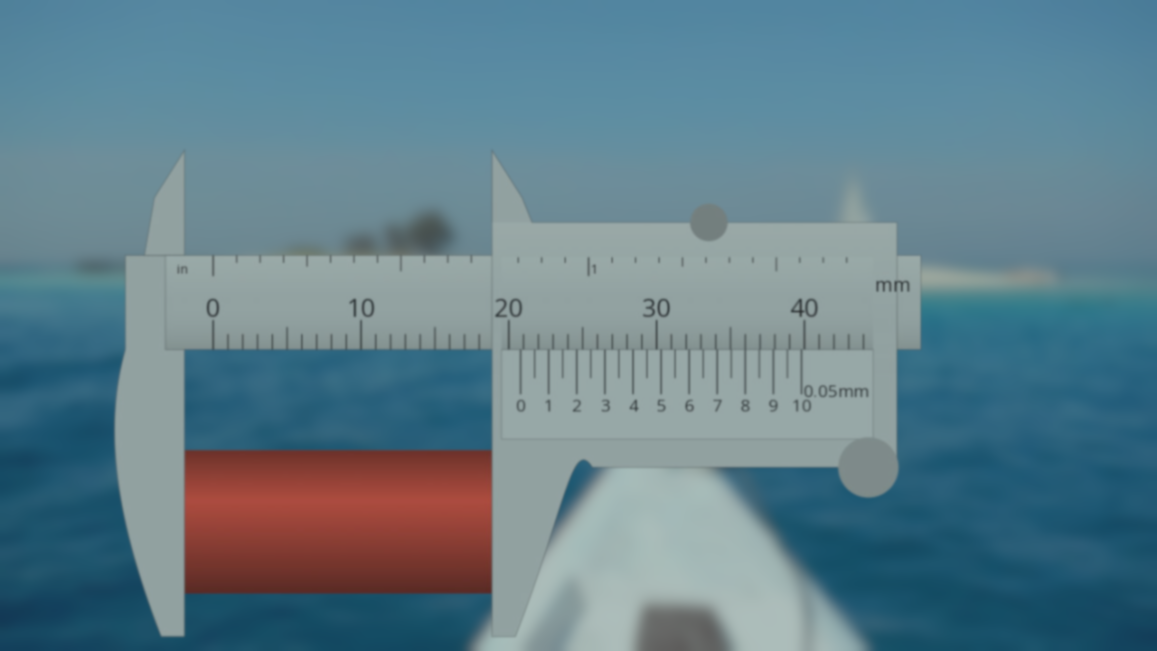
20.8 (mm)
